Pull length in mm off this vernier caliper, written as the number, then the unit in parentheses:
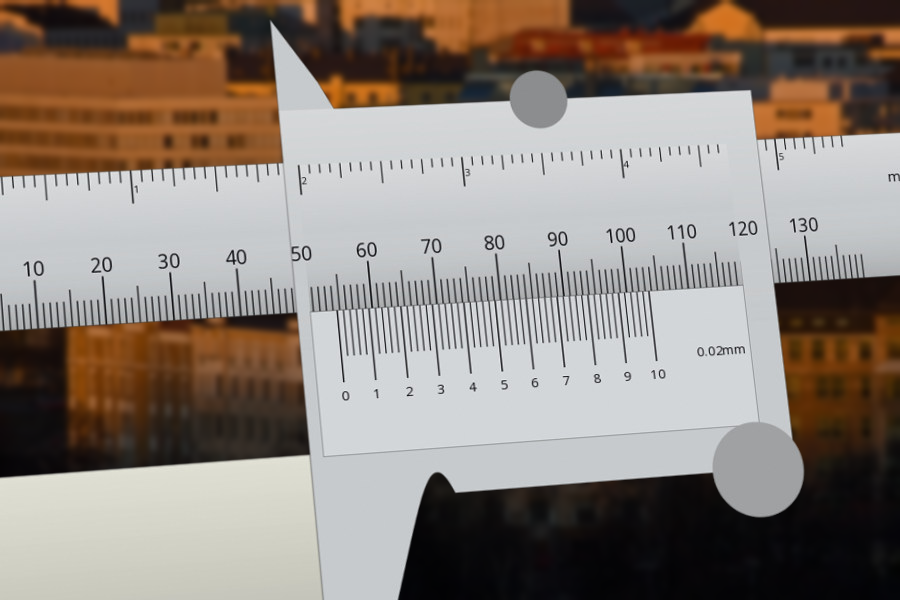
54.6 (mm)
